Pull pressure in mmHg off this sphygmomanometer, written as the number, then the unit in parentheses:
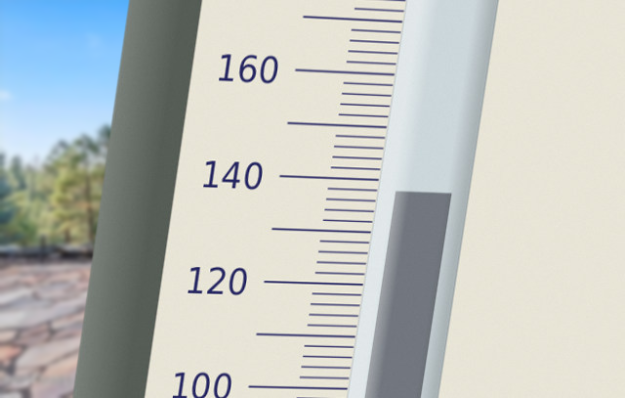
138 (mmHg)
